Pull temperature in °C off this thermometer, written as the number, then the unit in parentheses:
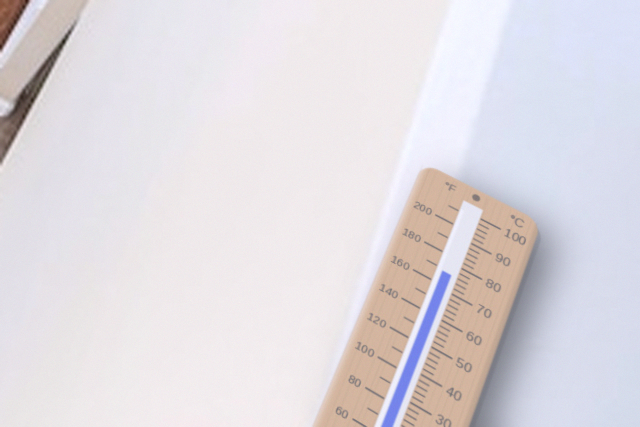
76 (°C)
